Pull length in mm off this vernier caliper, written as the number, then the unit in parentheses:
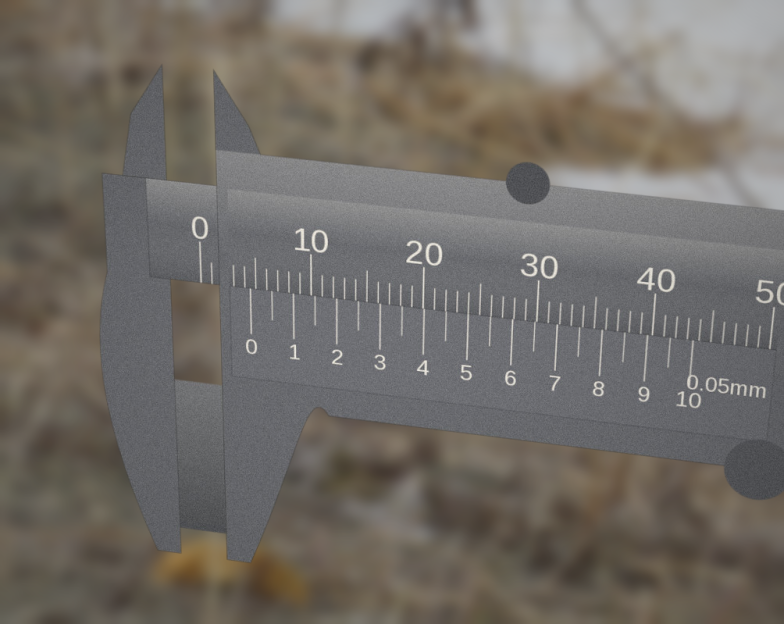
4.5 (mm)
